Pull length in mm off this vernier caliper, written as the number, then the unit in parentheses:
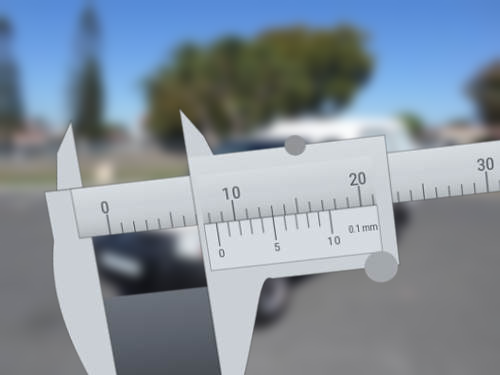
8.5 (mm)
